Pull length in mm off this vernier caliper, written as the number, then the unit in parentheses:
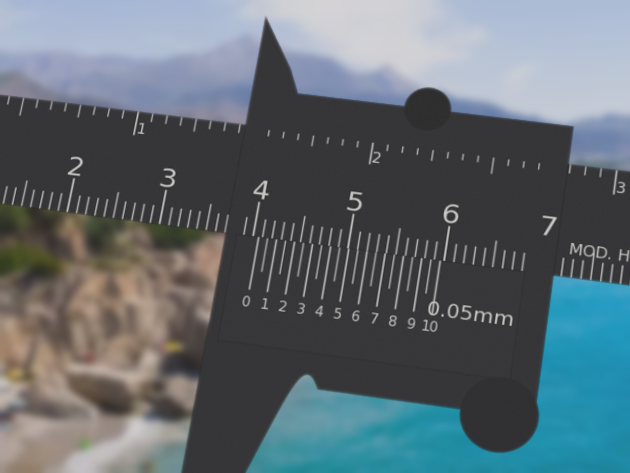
40.6 (mm)
